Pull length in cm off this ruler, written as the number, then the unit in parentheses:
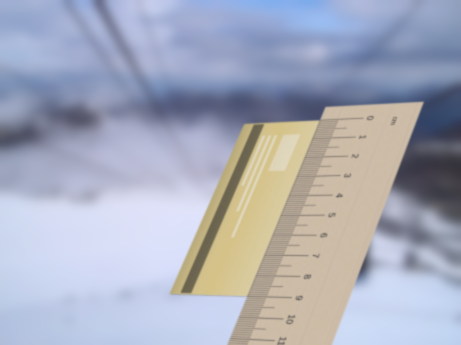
9 (cm)
